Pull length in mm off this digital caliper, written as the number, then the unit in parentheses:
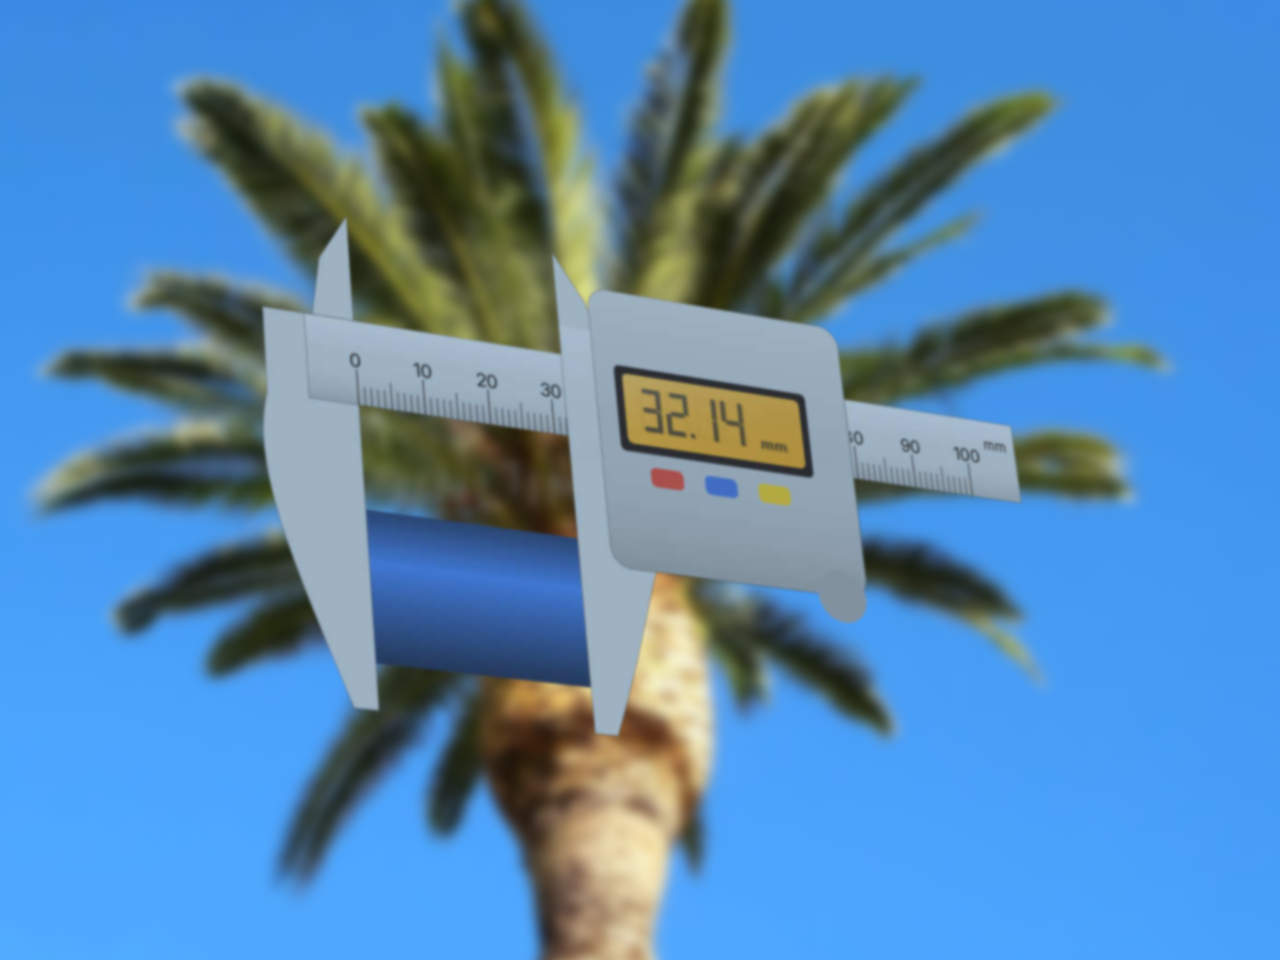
32.14 (mm)
